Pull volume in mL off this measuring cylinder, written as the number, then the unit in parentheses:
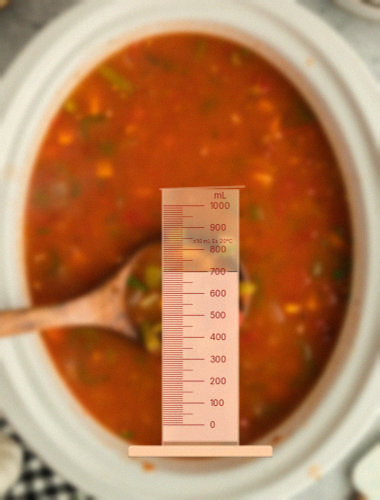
700 (mL)
